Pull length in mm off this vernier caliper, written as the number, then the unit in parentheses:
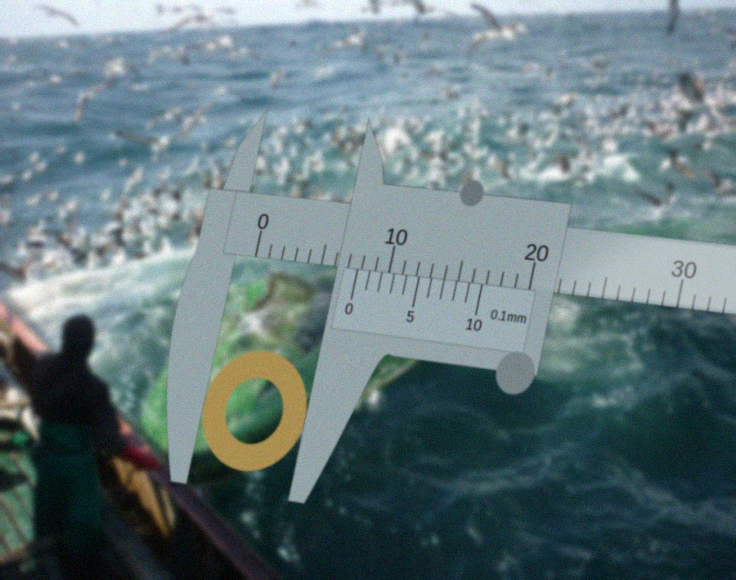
7.7 (mm)
